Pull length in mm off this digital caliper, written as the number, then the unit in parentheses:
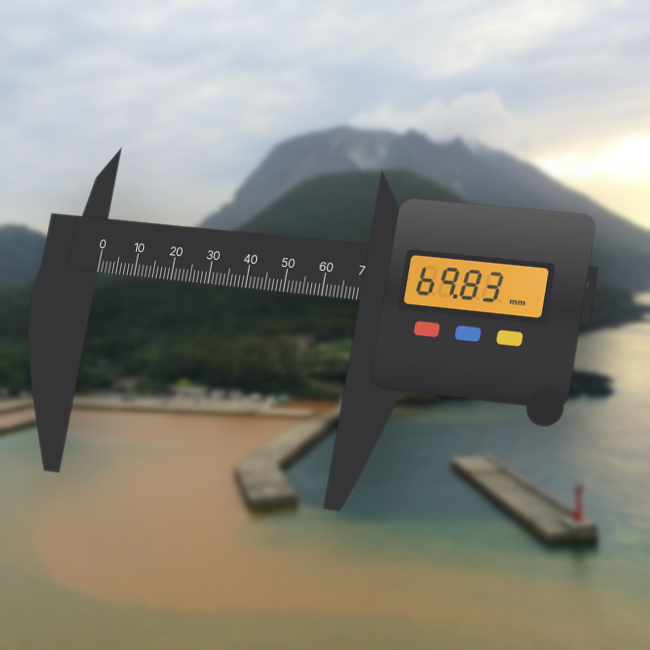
69.83 (mm)
